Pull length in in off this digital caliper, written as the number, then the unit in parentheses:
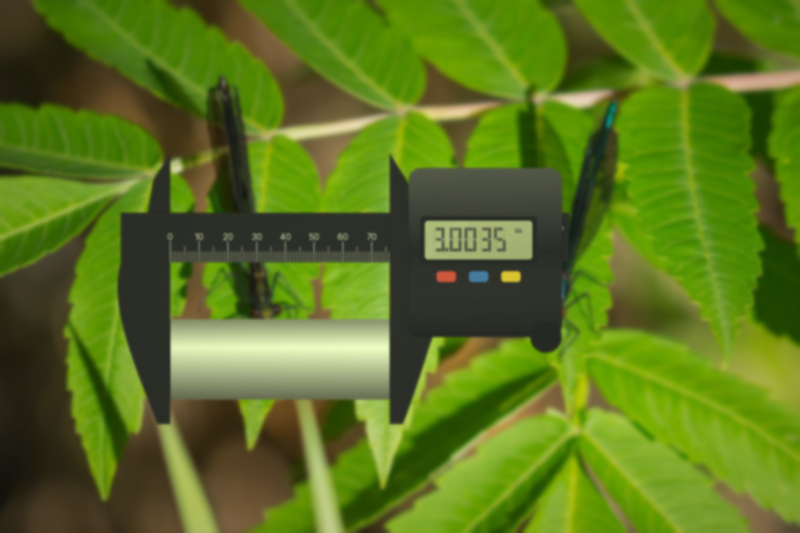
3.0035 (in)
